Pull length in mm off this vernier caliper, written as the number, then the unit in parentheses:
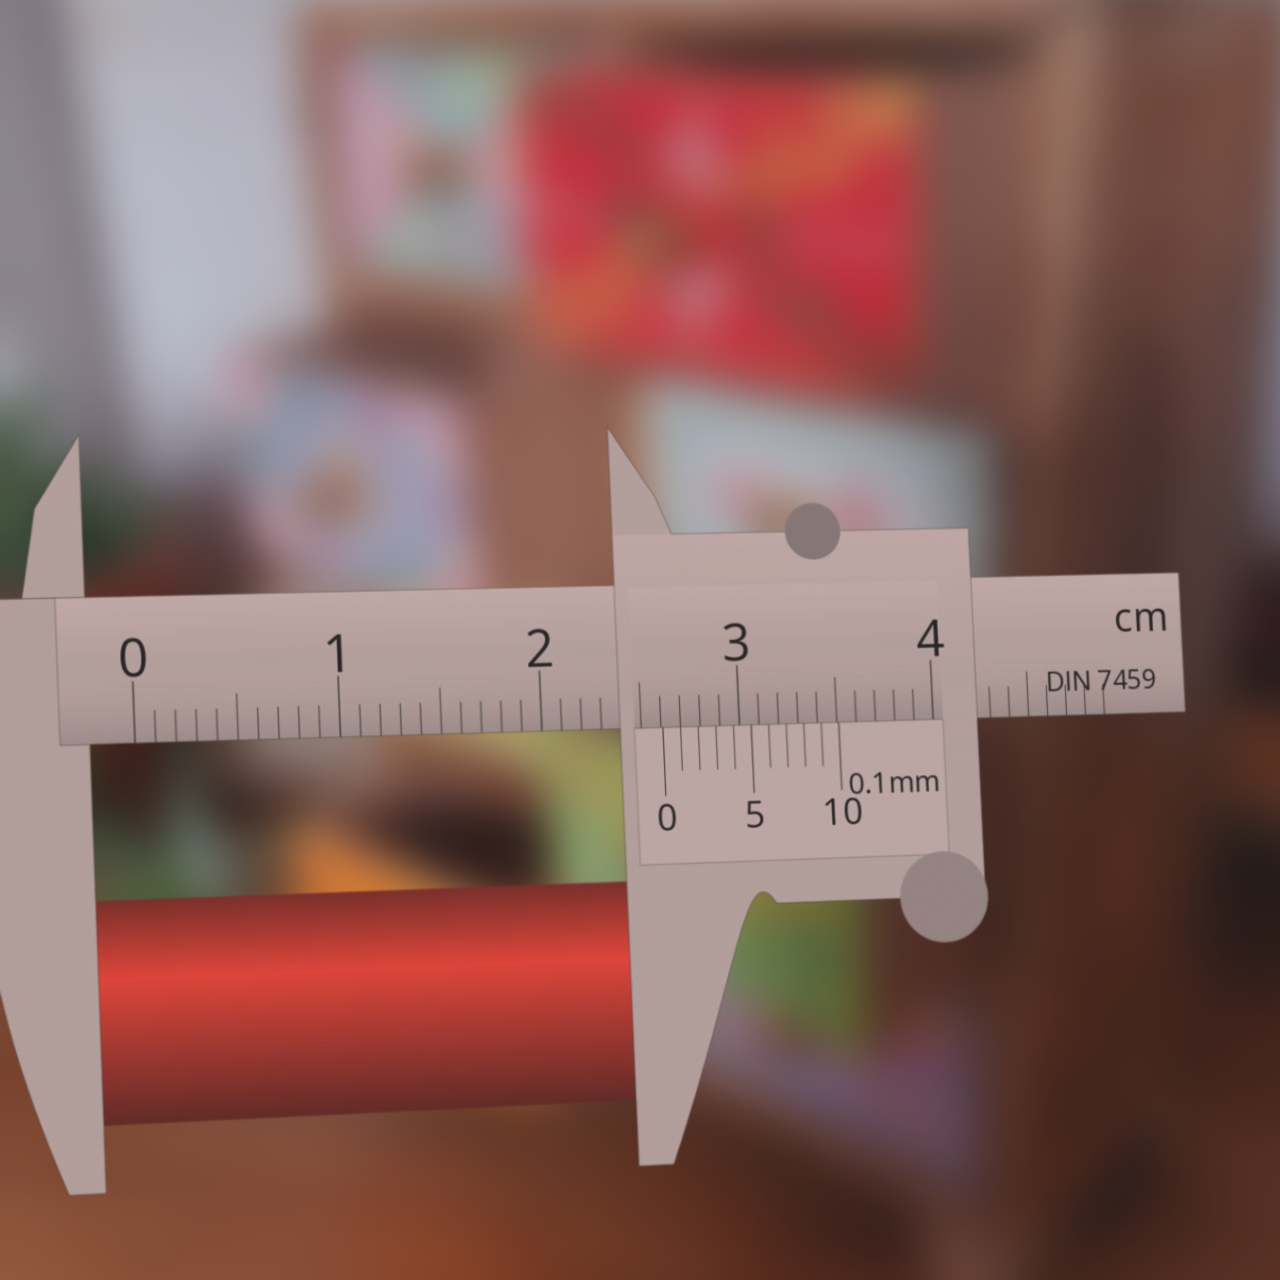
26.1 (mm)
